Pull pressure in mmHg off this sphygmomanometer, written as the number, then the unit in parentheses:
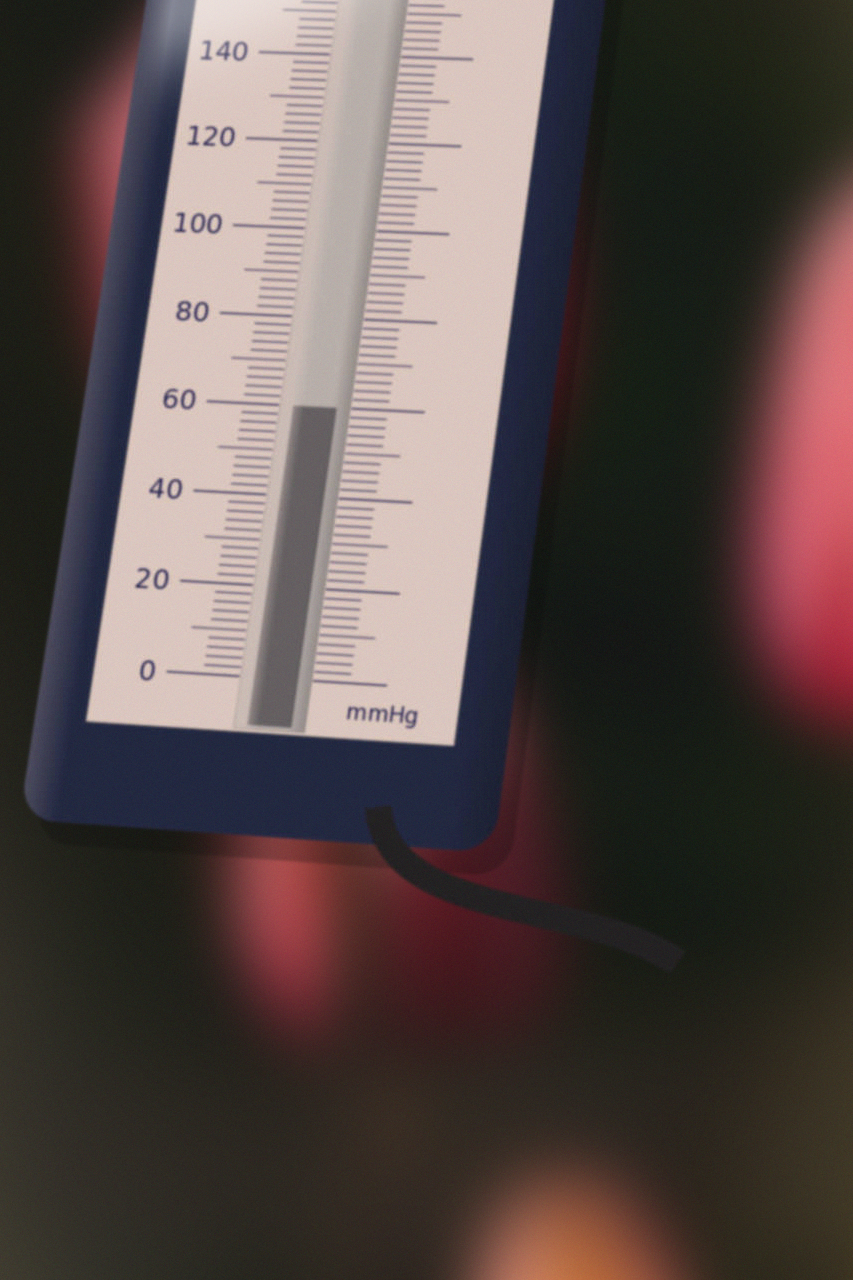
60 (mmHg)
